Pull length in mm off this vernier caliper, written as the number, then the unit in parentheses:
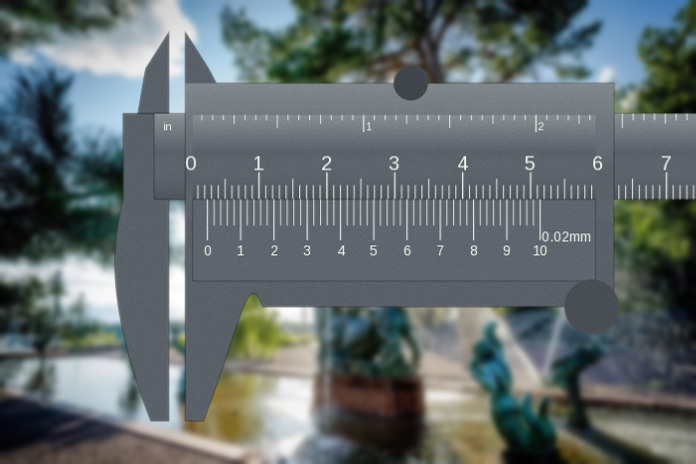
2.4 (mm)
